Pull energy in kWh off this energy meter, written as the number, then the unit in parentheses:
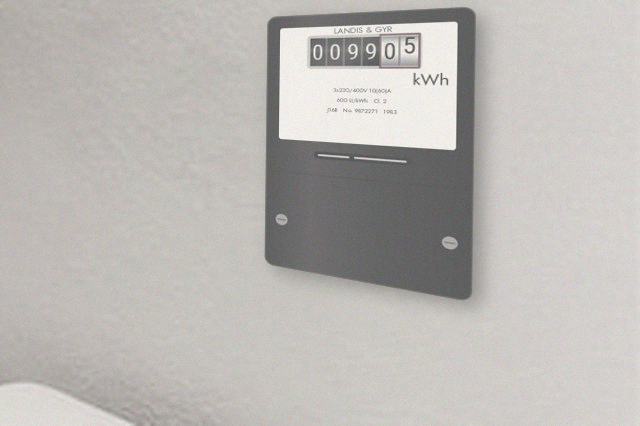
99.05 (kWh)
